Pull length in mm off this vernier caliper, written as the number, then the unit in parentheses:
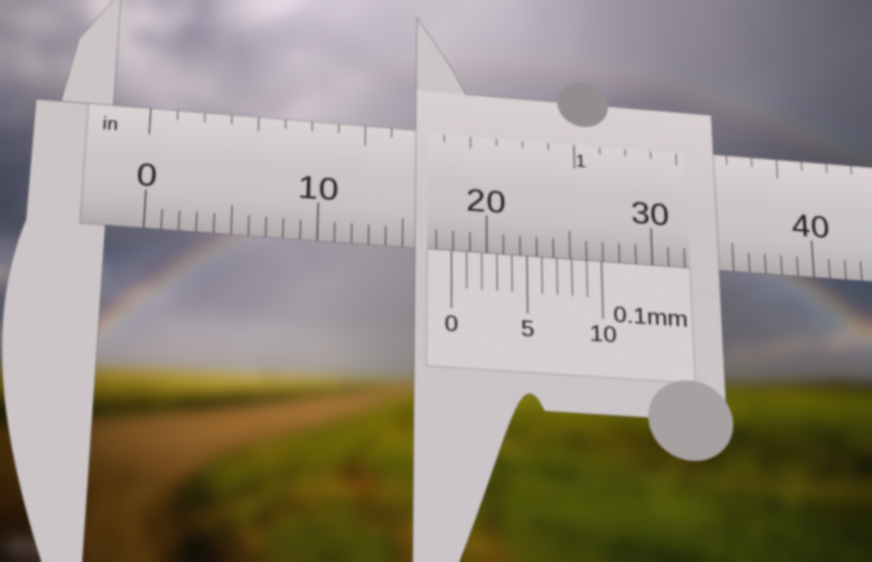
17.9 (mm)
